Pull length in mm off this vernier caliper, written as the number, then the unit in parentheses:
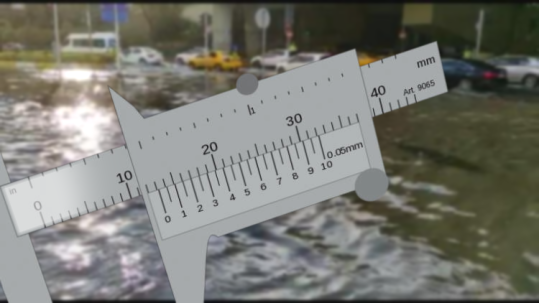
13.2 (mm)
